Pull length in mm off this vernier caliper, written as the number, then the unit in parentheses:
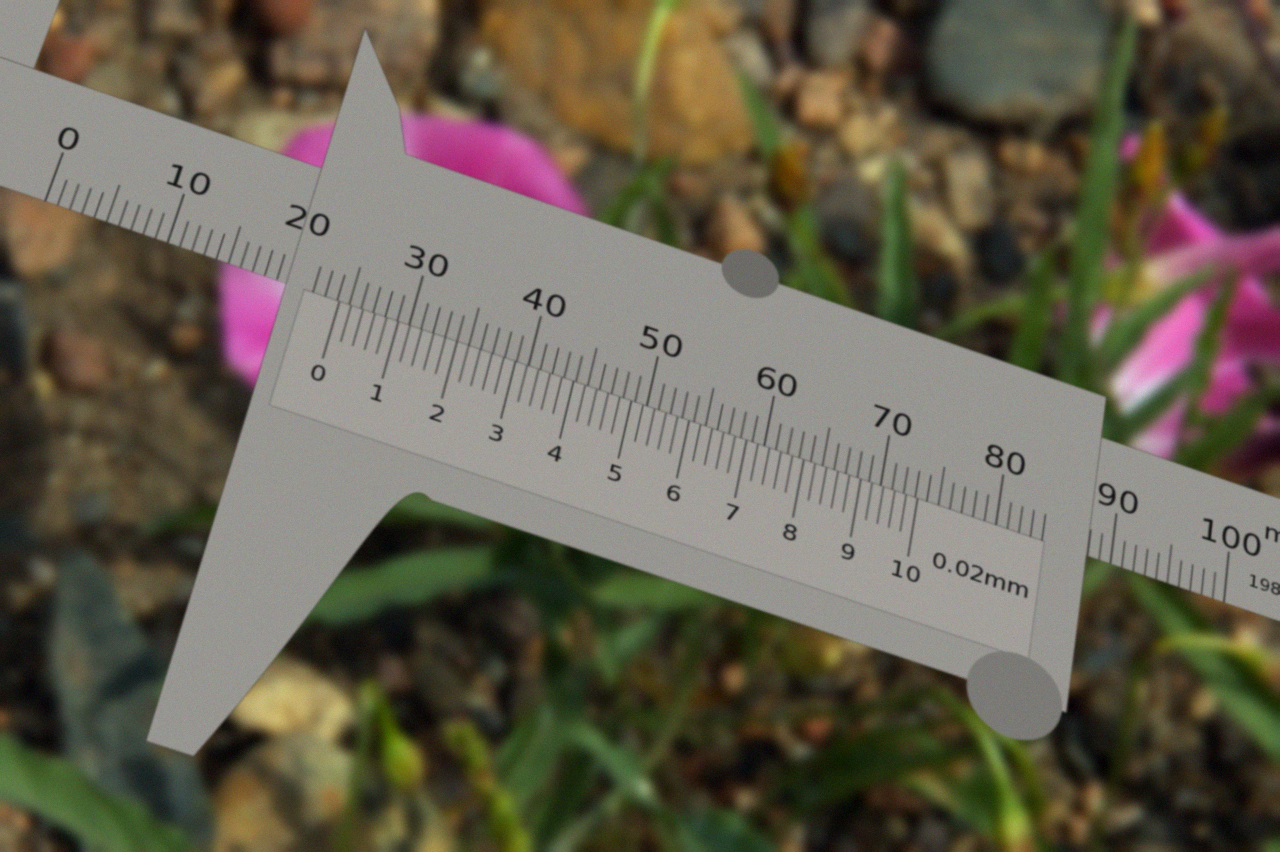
24.2 (mm)
